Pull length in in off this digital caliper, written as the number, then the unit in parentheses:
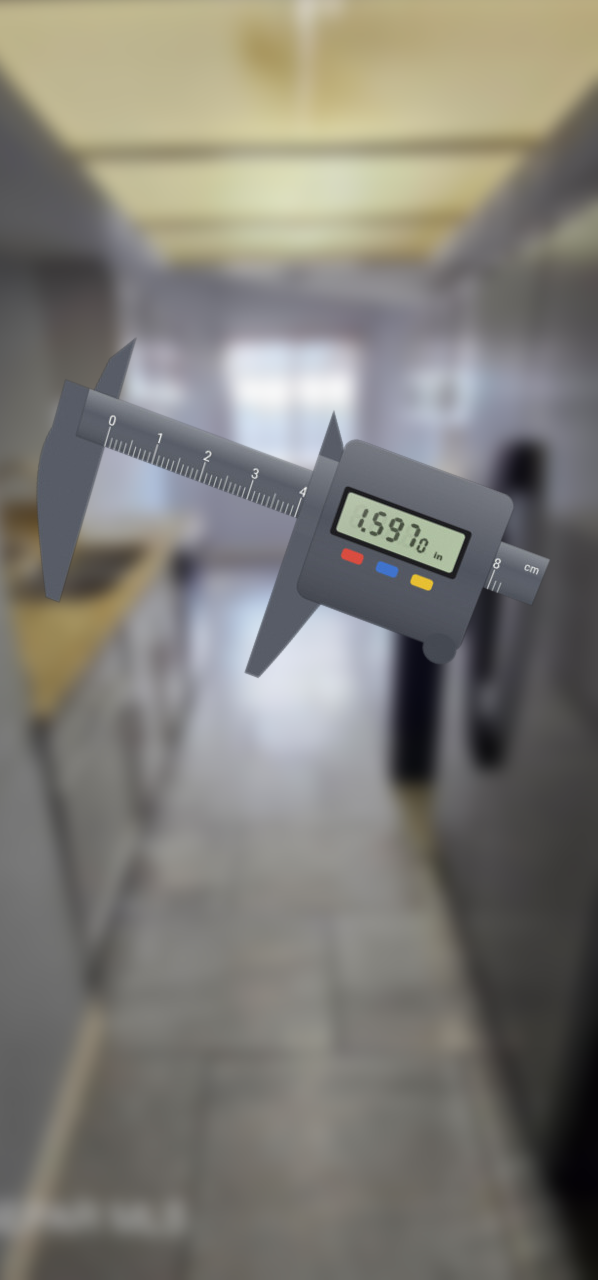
1.5970 (in)
